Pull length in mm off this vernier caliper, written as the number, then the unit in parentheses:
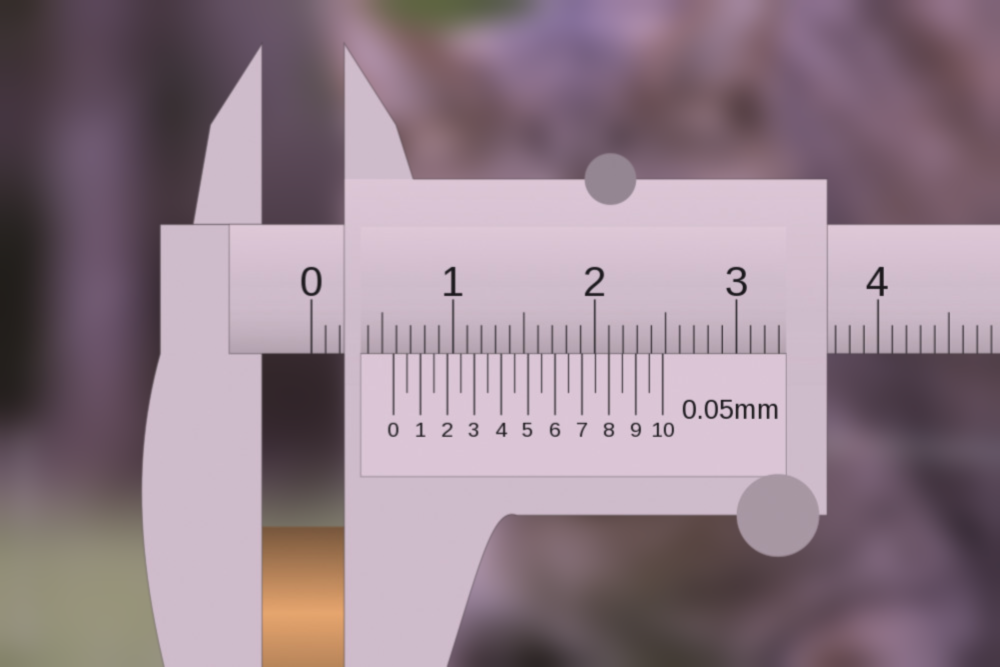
5.8 (mm)
